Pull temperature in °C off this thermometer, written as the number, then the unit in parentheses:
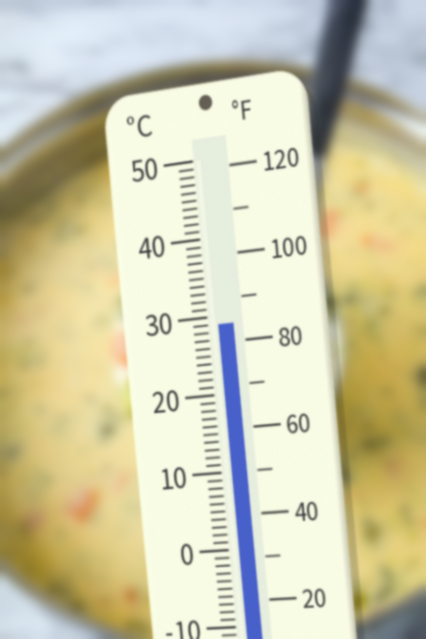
29 (°C)
